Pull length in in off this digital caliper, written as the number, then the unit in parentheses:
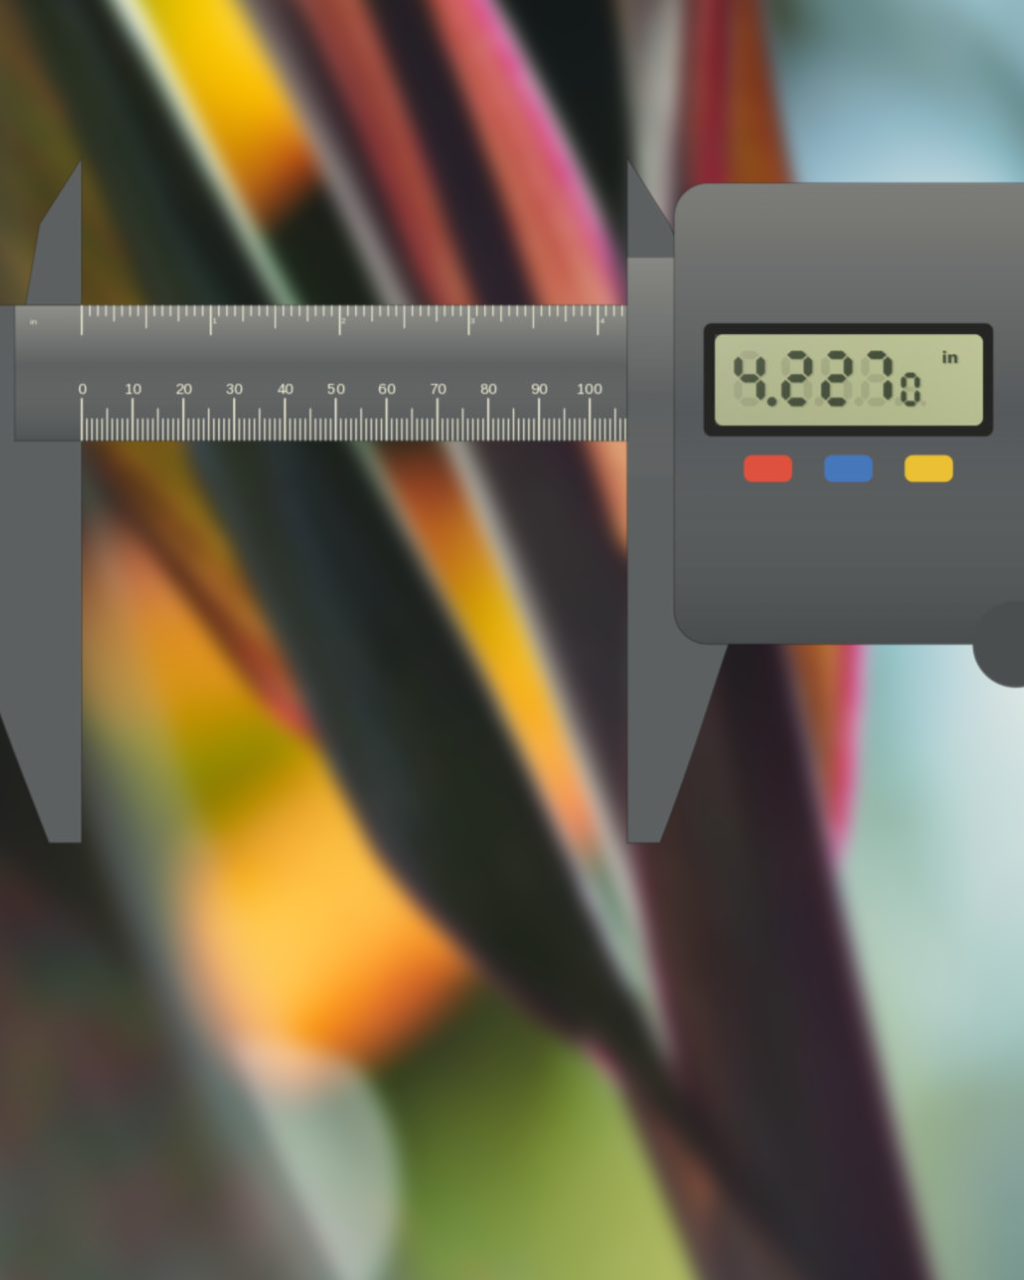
4.2270 (in)
